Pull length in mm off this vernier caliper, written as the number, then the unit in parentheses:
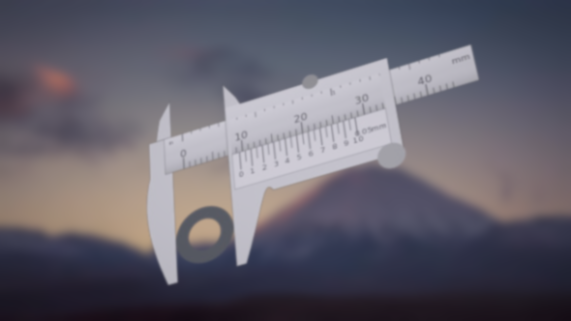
9.5 (mm)
